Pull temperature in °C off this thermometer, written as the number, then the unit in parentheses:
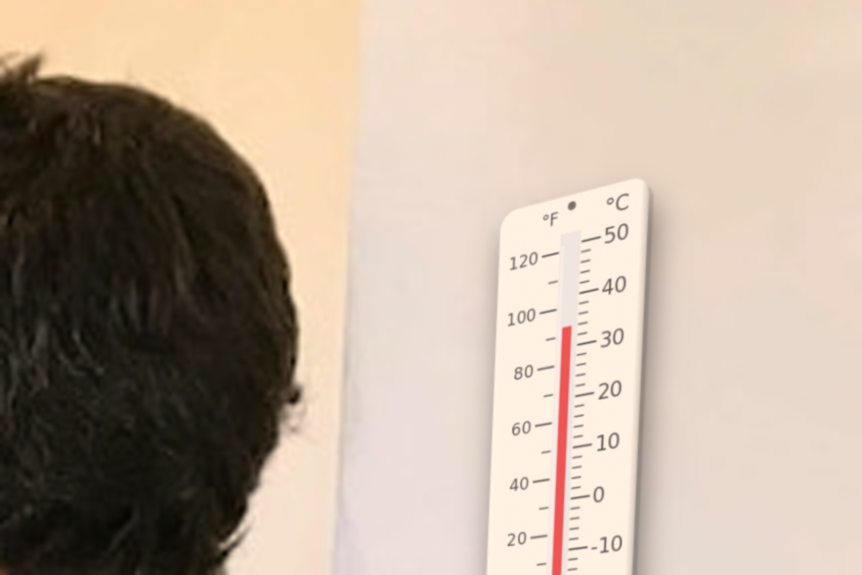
34 (°C)
